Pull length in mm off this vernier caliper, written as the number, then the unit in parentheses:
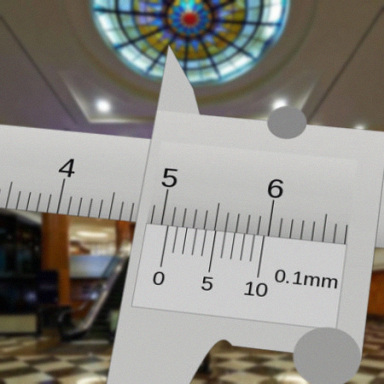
50.6 (mm)
